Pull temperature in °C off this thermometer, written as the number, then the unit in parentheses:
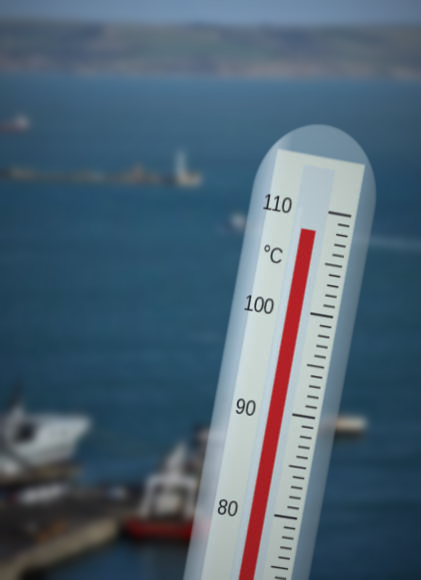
108 (°C)
